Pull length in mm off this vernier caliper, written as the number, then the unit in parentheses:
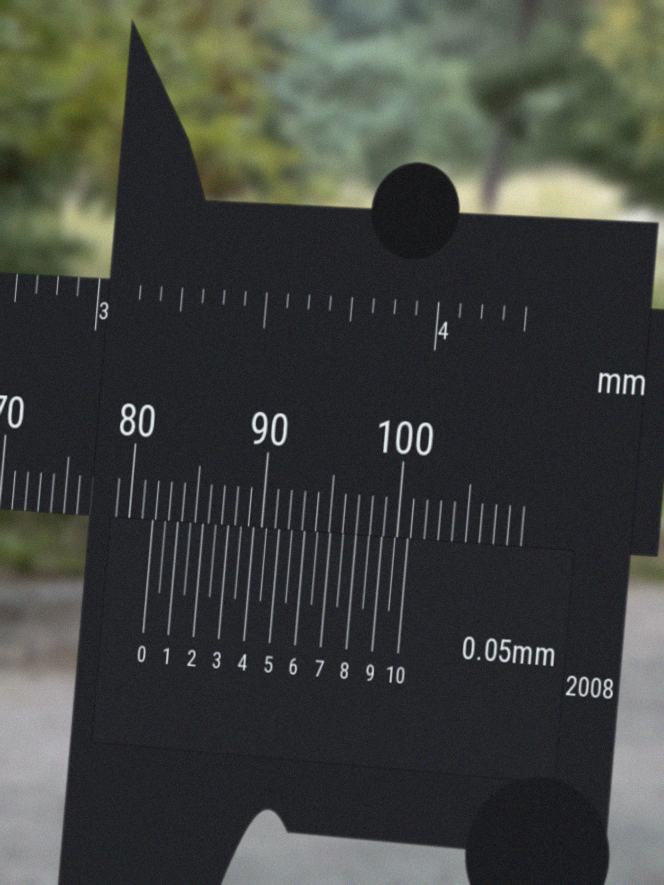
81.8 (mm)
